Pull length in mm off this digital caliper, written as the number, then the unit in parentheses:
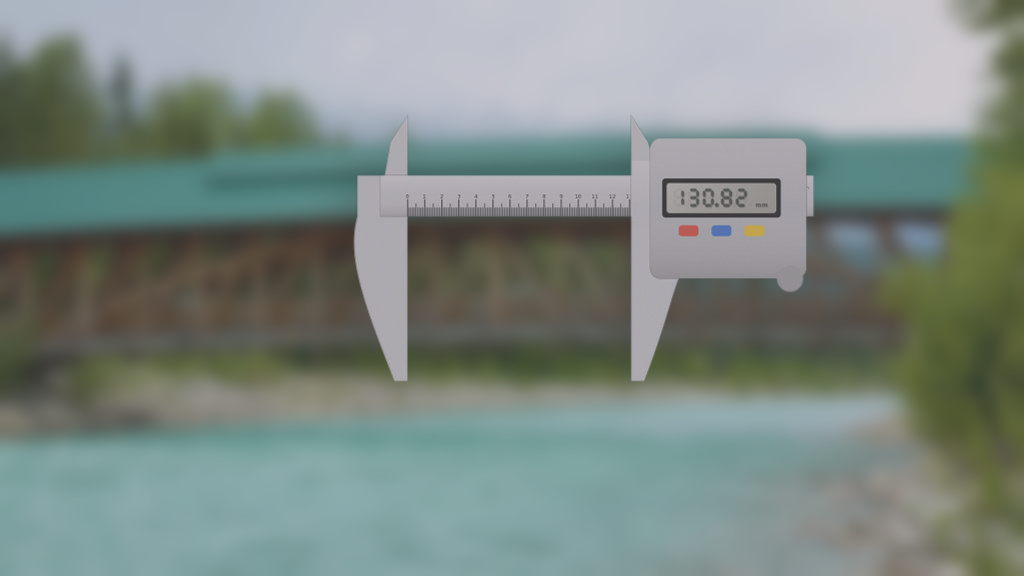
130.82 (mm)
